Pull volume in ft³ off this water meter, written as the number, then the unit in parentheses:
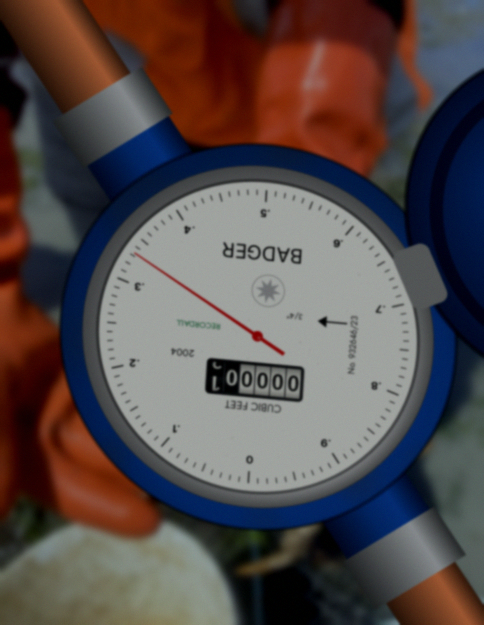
1.33 (ft³)
